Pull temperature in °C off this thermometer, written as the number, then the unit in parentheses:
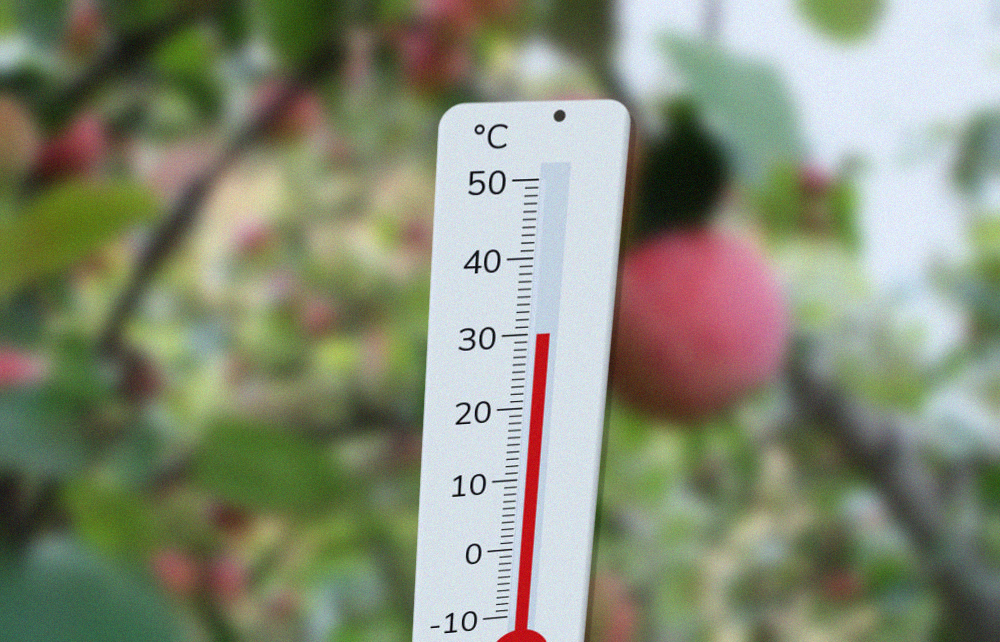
30 (°C)
